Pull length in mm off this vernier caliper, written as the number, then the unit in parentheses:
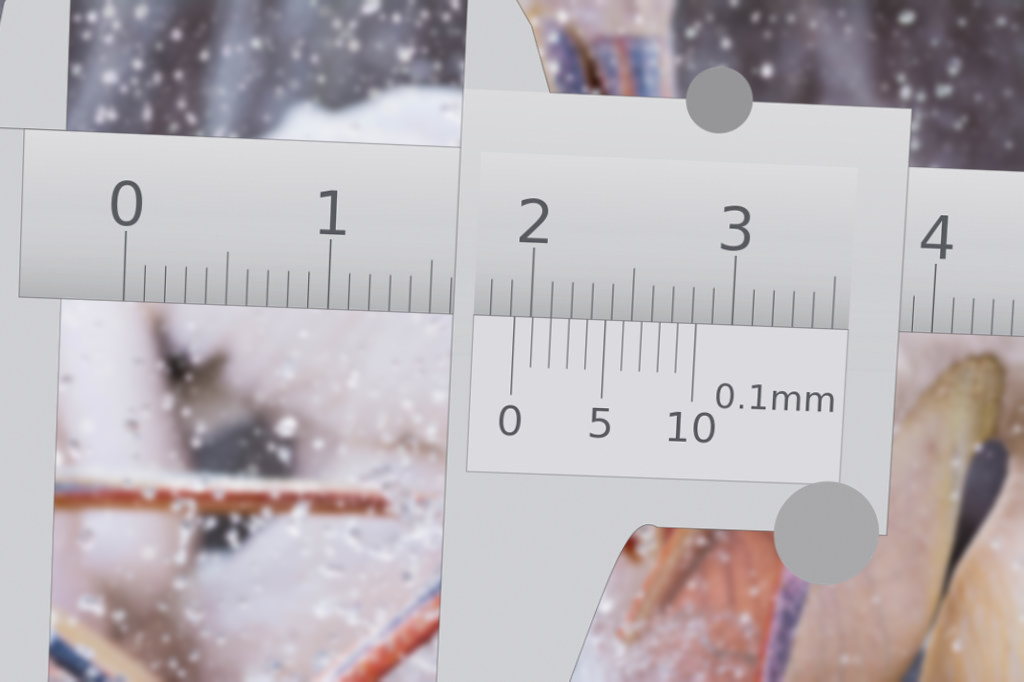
19.2 (mm)
